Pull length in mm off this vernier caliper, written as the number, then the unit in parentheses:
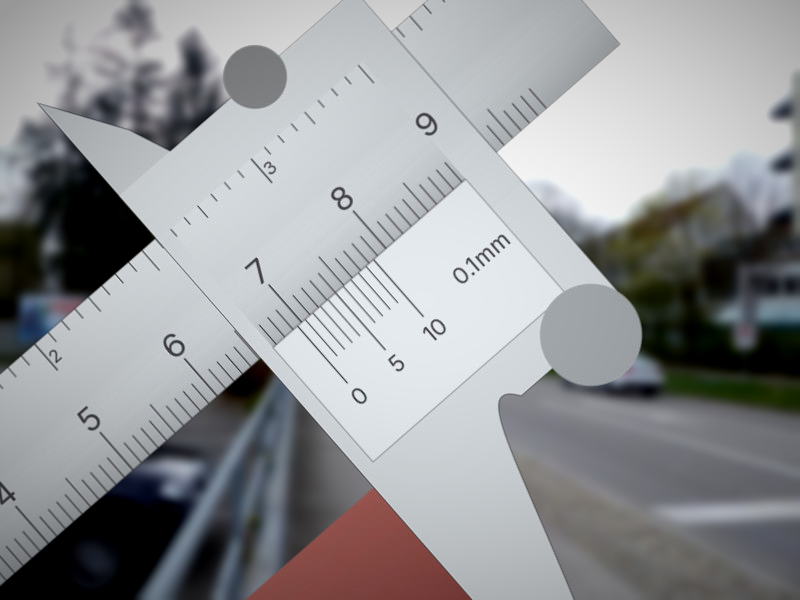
69.5 (mm)
